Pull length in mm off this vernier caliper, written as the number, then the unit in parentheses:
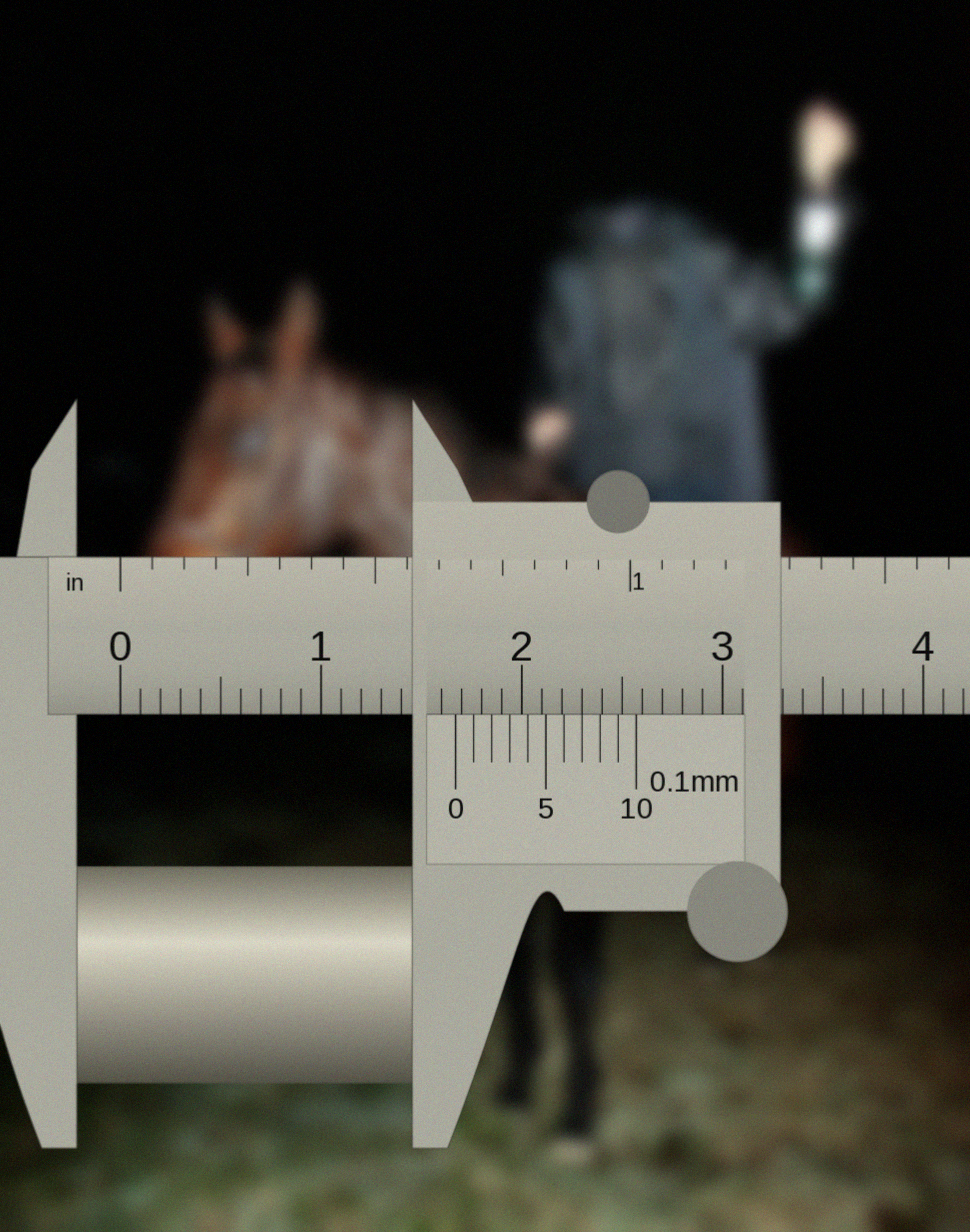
16.7 (mm)
